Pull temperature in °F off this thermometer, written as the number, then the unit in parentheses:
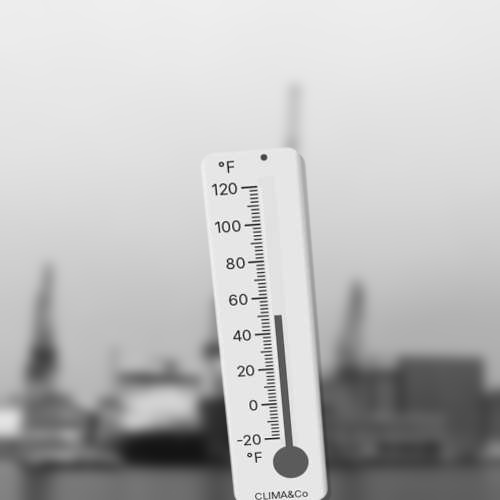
50 (°F)
